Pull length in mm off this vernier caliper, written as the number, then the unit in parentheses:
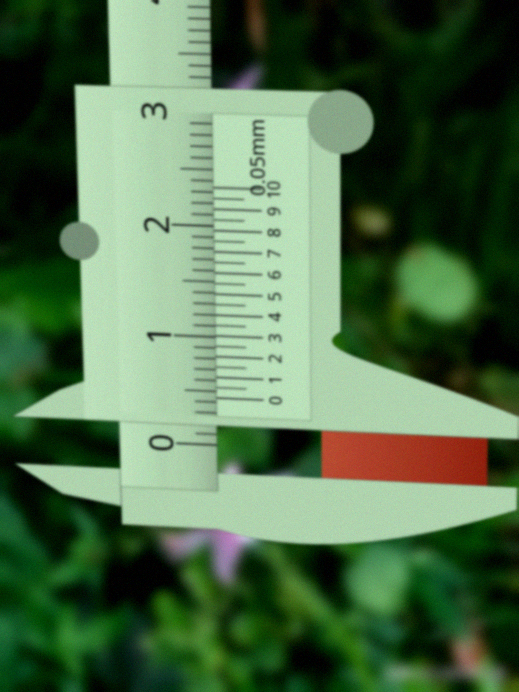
4.4 (mm)
